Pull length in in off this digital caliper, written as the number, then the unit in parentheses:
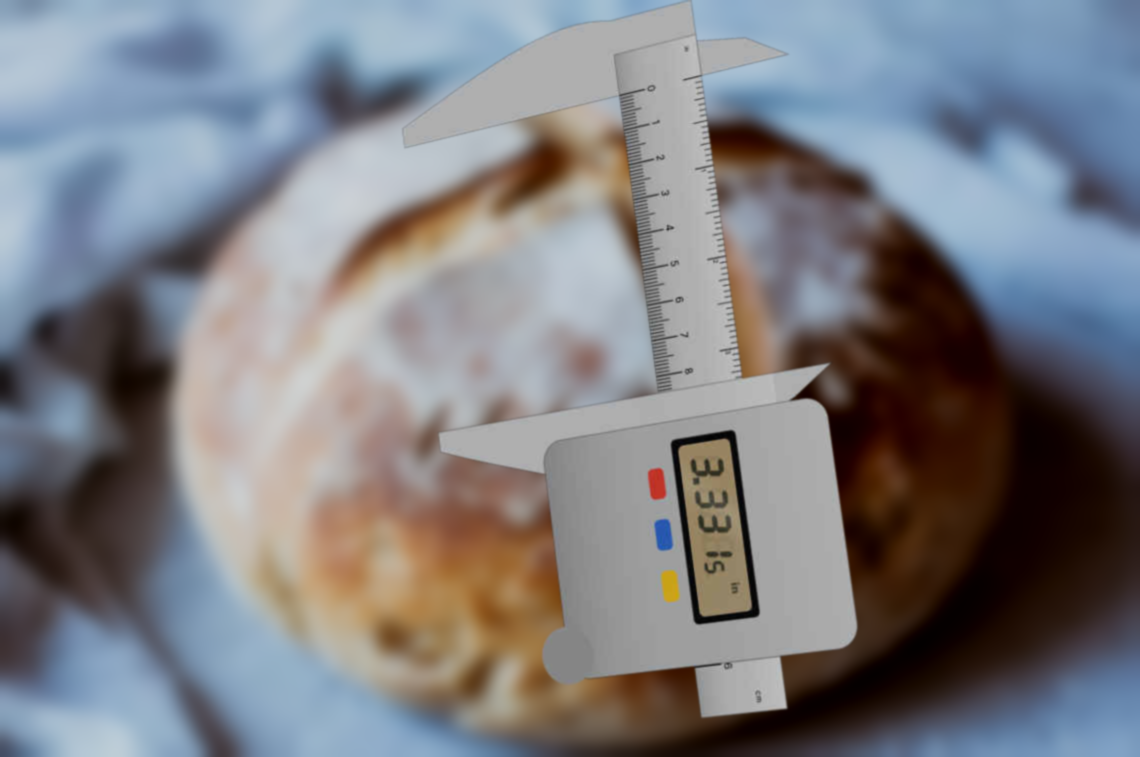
3.3315 (in)
